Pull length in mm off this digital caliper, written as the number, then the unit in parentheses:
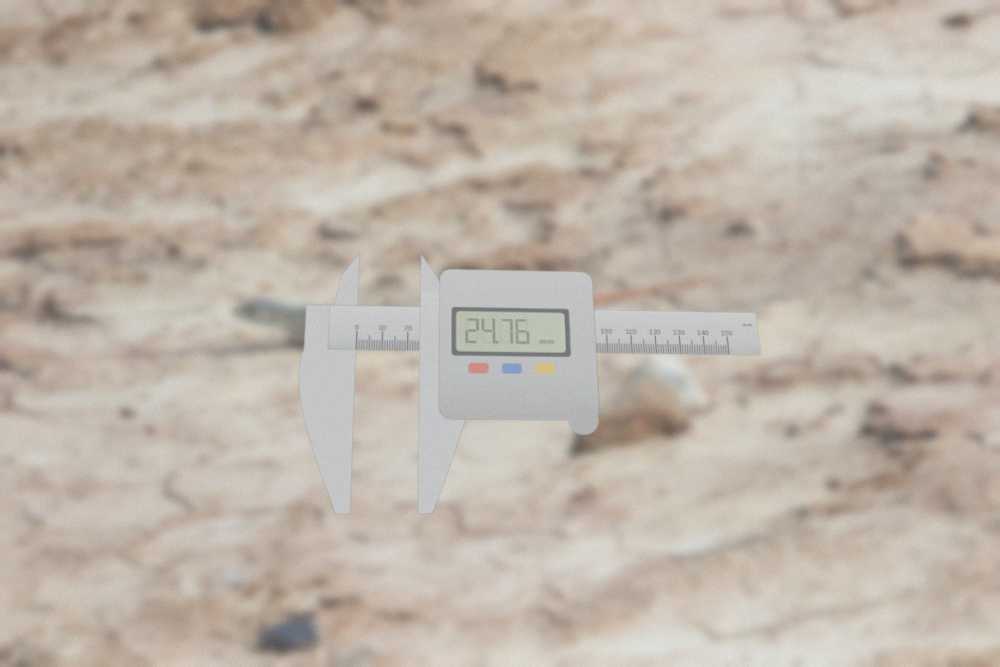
24.76 (mm)
